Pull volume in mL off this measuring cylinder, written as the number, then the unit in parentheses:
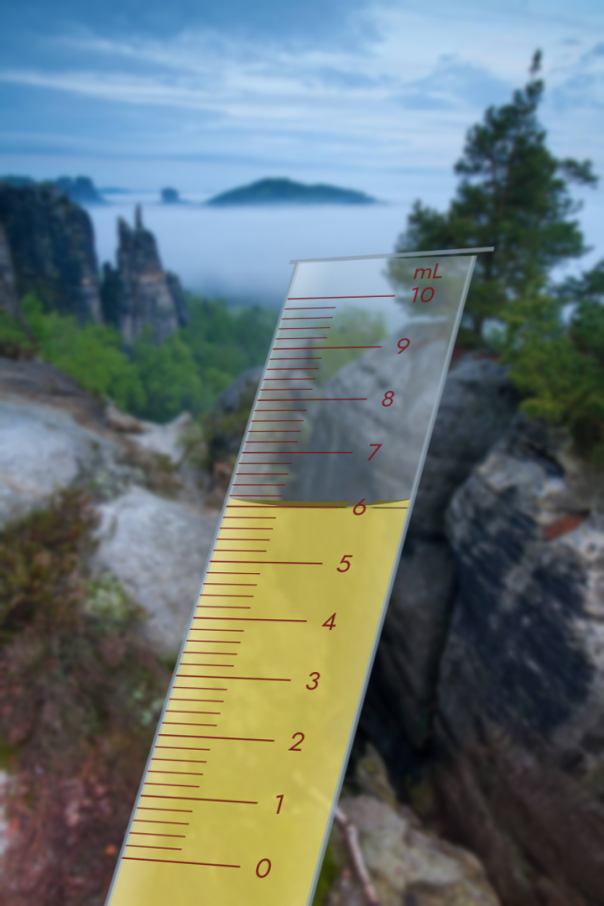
6 (mL)
